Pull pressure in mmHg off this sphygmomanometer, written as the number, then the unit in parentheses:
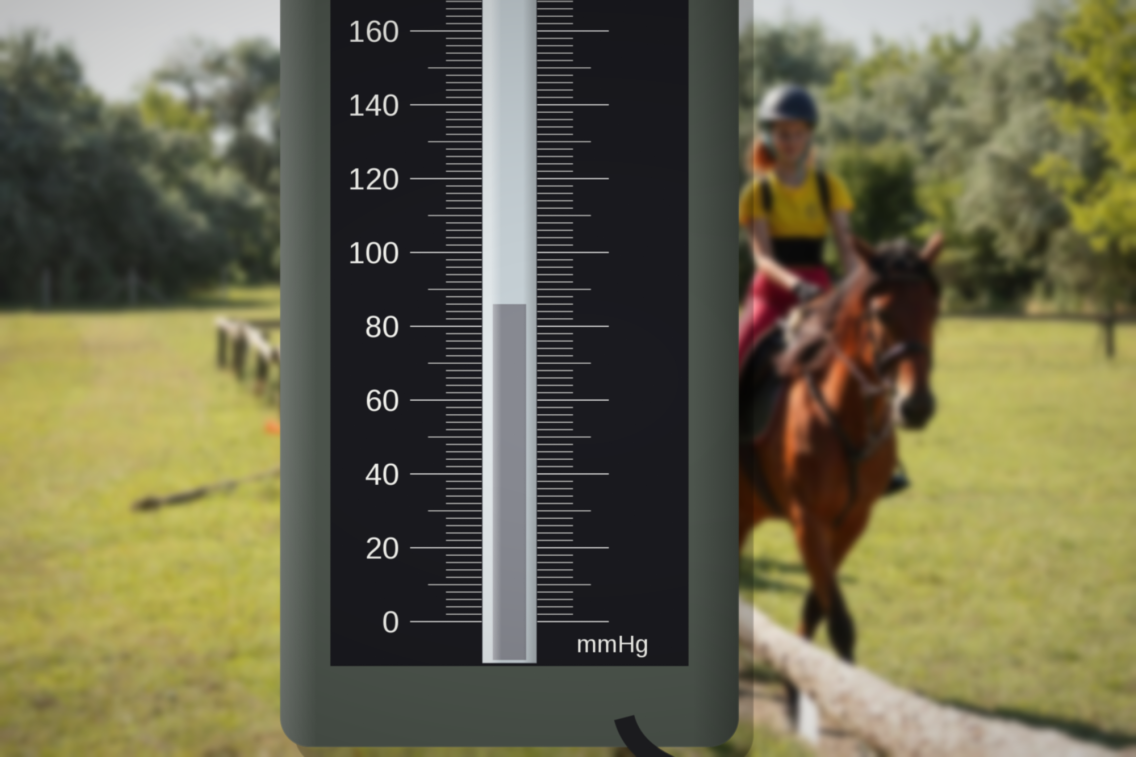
86 (mmHg)
